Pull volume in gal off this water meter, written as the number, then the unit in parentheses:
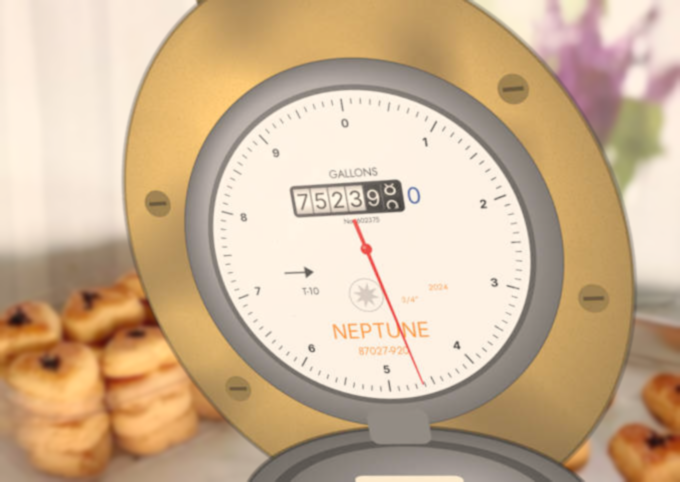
7523984.6 (gal)
